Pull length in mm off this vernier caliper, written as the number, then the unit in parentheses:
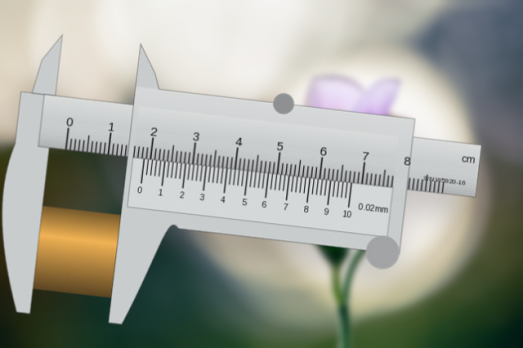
18.5 (mm)
